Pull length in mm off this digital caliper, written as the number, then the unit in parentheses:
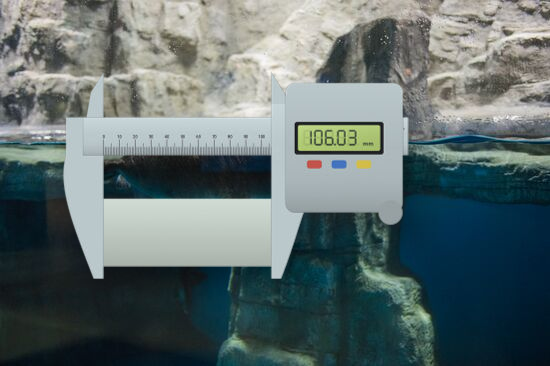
106.03 (mm)
